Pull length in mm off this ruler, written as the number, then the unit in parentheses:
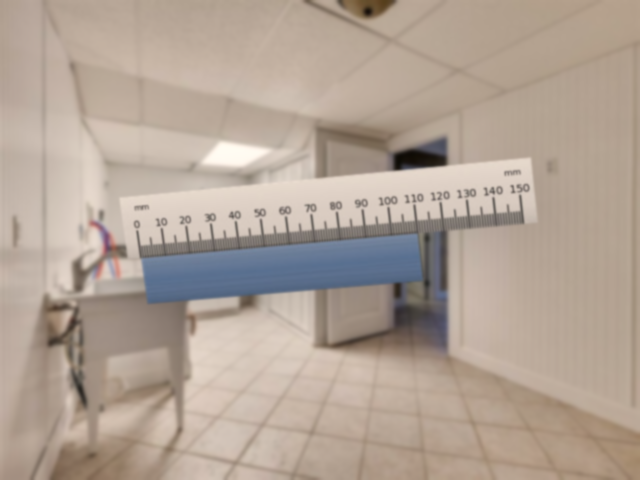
110 (mm)
